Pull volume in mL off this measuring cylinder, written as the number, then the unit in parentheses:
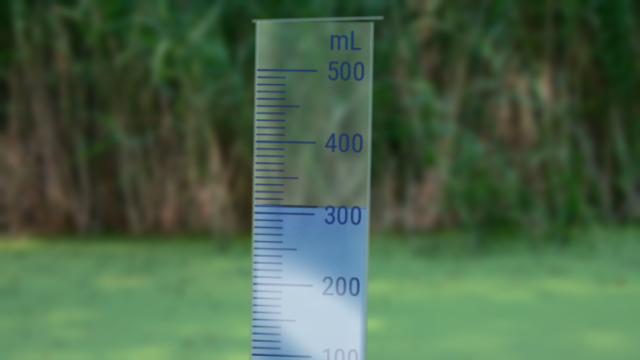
310 (mL)
